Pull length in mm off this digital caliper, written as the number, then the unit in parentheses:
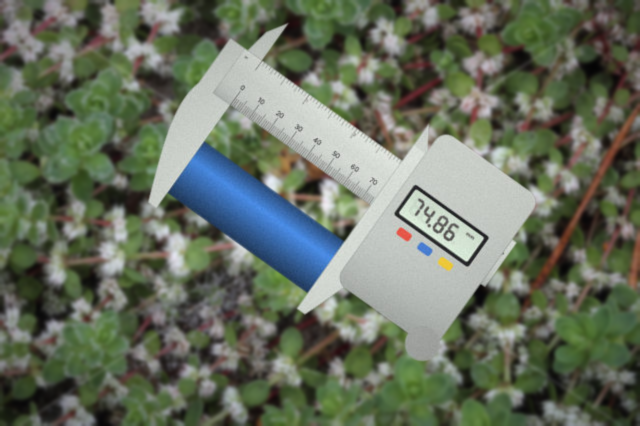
74.86 (mm)
